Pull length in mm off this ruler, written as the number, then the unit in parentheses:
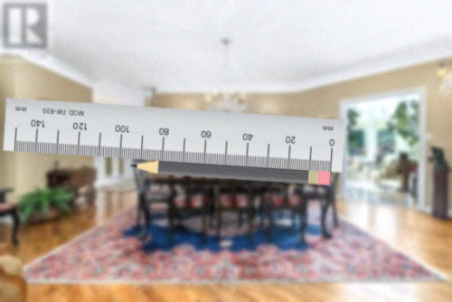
95 (mm)
